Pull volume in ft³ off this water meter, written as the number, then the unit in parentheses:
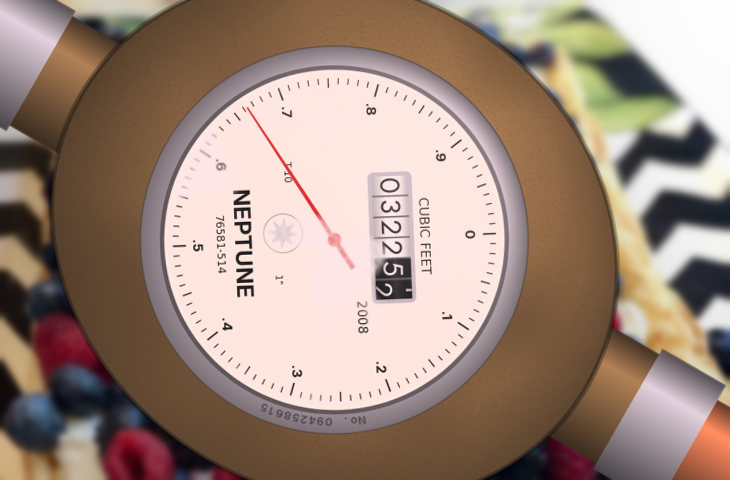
32251.66 (ft³)
